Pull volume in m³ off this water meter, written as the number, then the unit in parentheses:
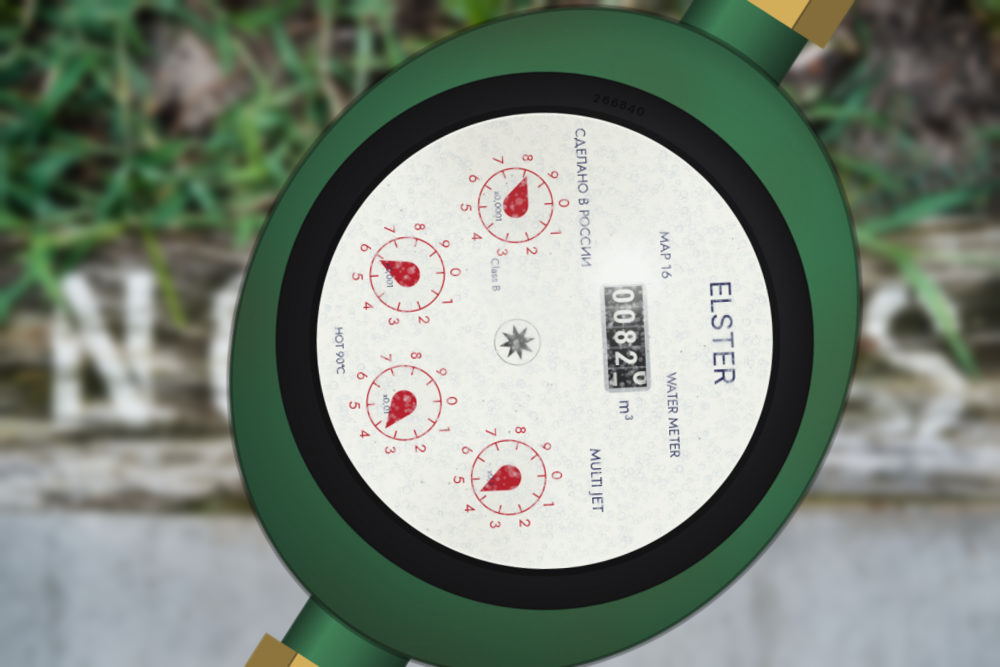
826.4358 (m³)
